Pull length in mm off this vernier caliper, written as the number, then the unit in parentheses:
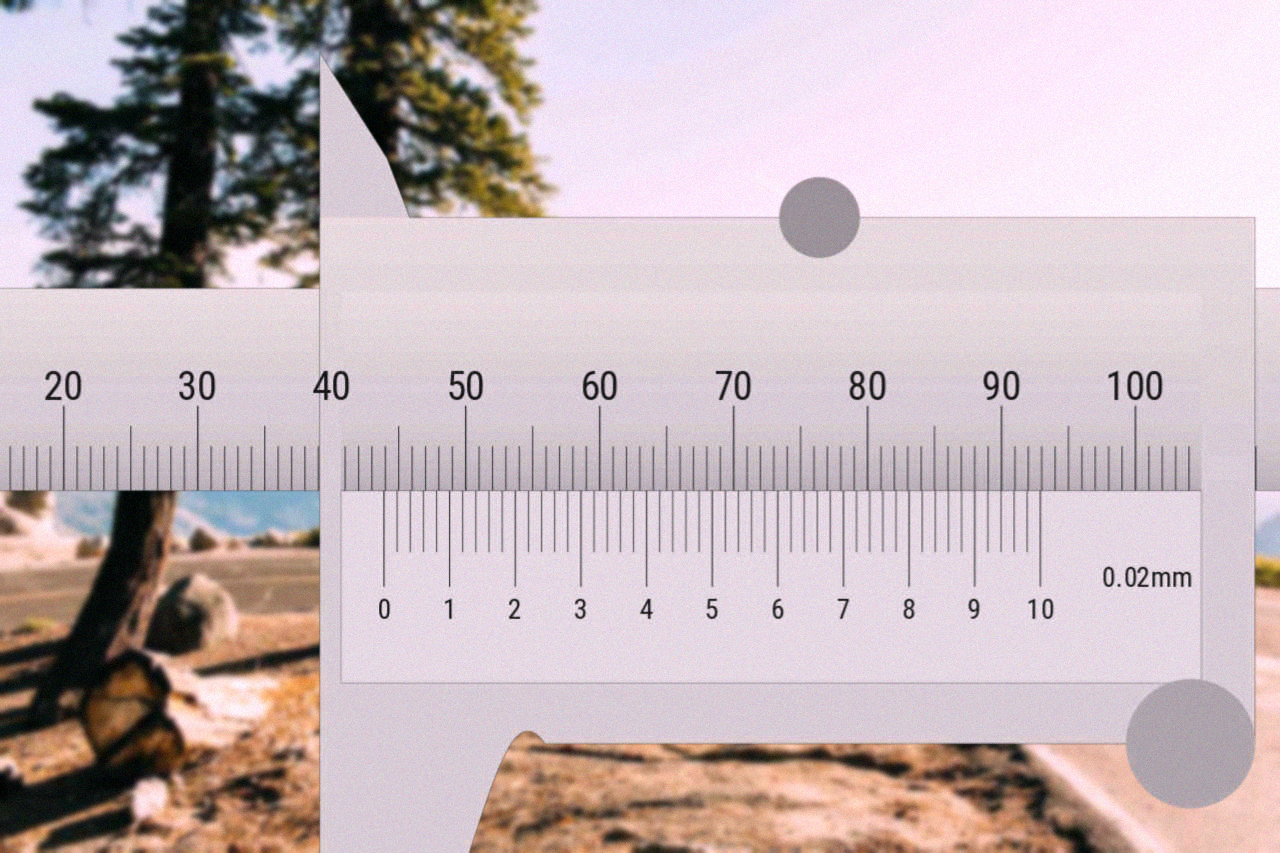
43.9 (mm)
